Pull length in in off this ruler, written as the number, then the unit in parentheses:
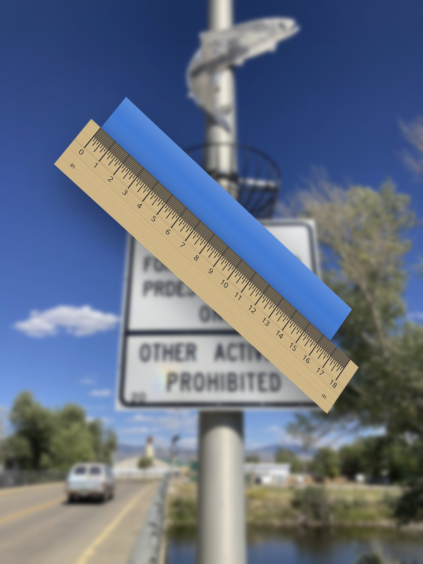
16.5 (in)
